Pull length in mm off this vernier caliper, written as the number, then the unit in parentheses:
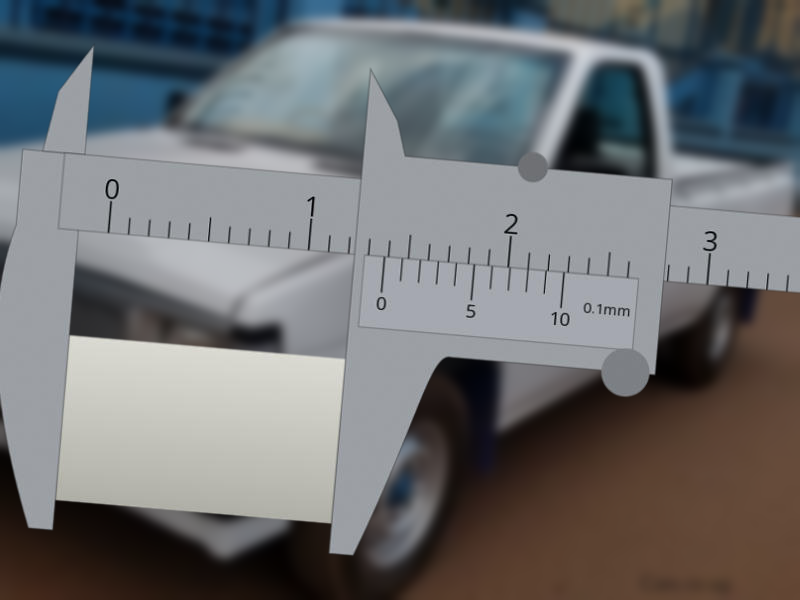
13.8 (mm)
